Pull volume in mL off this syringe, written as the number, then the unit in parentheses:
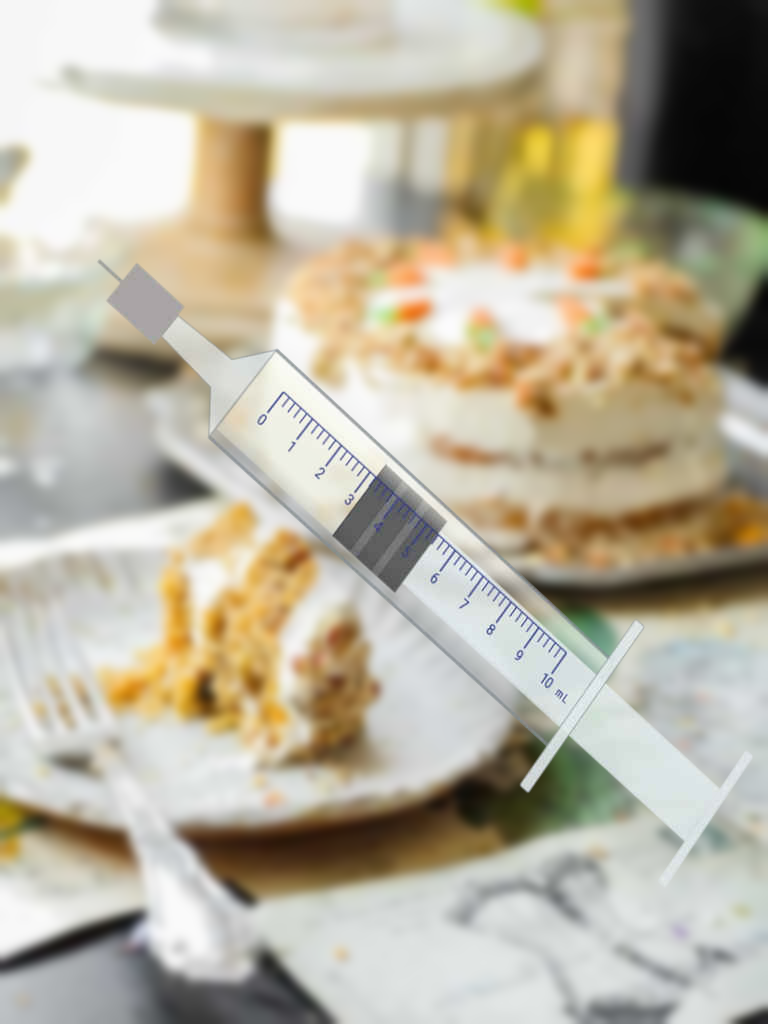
3.2 (mL)
